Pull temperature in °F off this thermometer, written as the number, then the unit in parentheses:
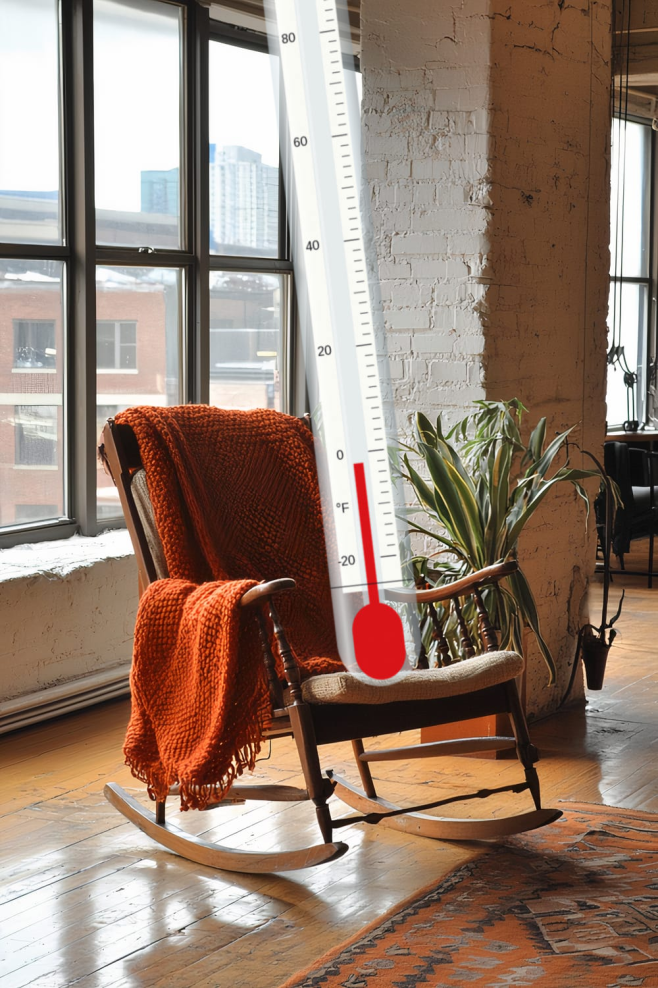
-2 (°F)
